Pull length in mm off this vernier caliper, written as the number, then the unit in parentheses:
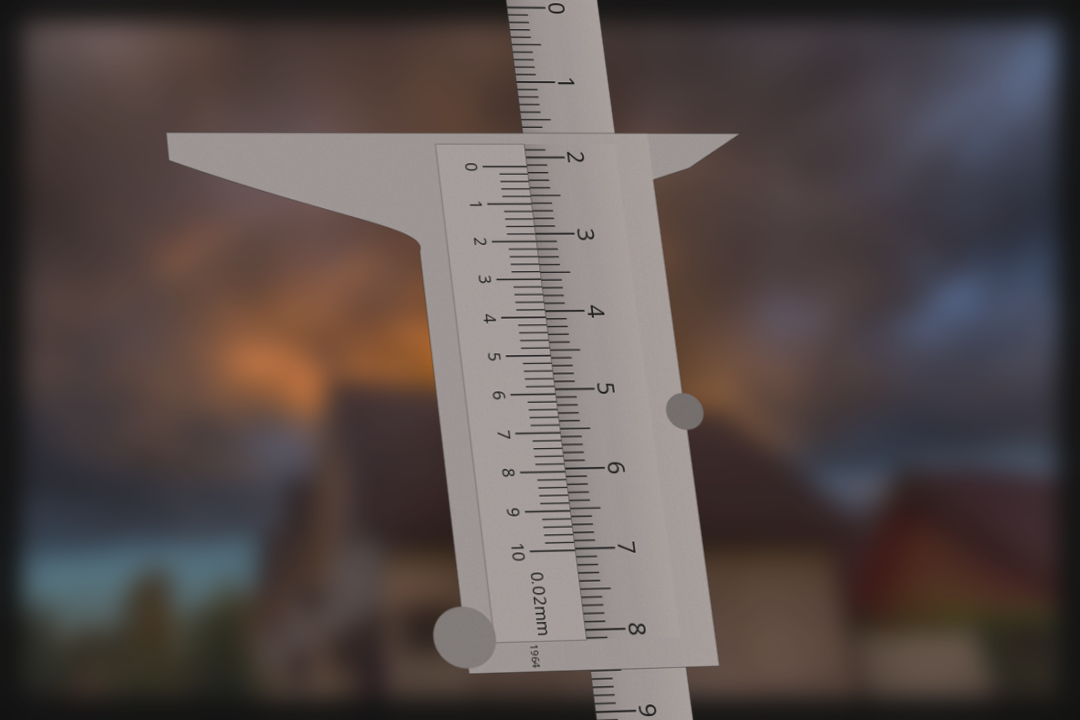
21.2 (mm)
